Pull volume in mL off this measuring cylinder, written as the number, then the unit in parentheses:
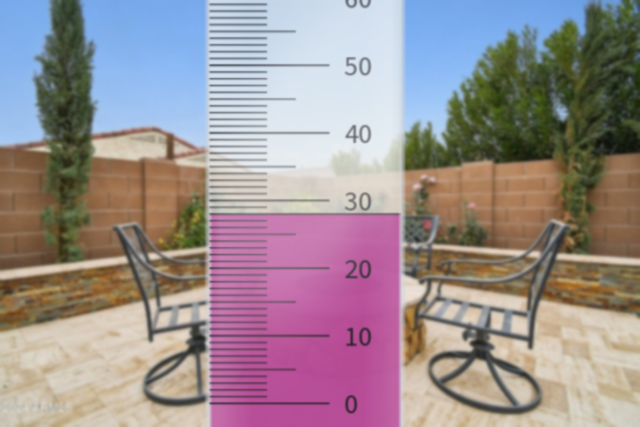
28 (mL)
